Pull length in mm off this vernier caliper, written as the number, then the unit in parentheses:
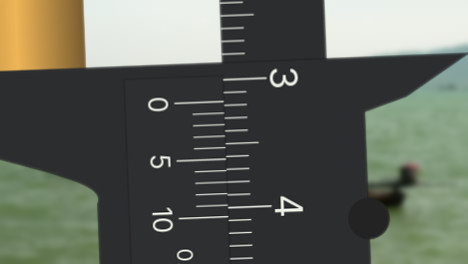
31.7 (mm)
